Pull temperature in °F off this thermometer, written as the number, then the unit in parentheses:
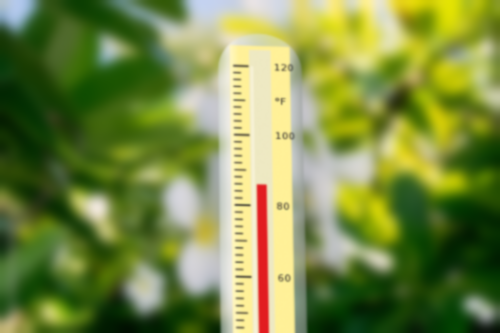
86 (°F)
